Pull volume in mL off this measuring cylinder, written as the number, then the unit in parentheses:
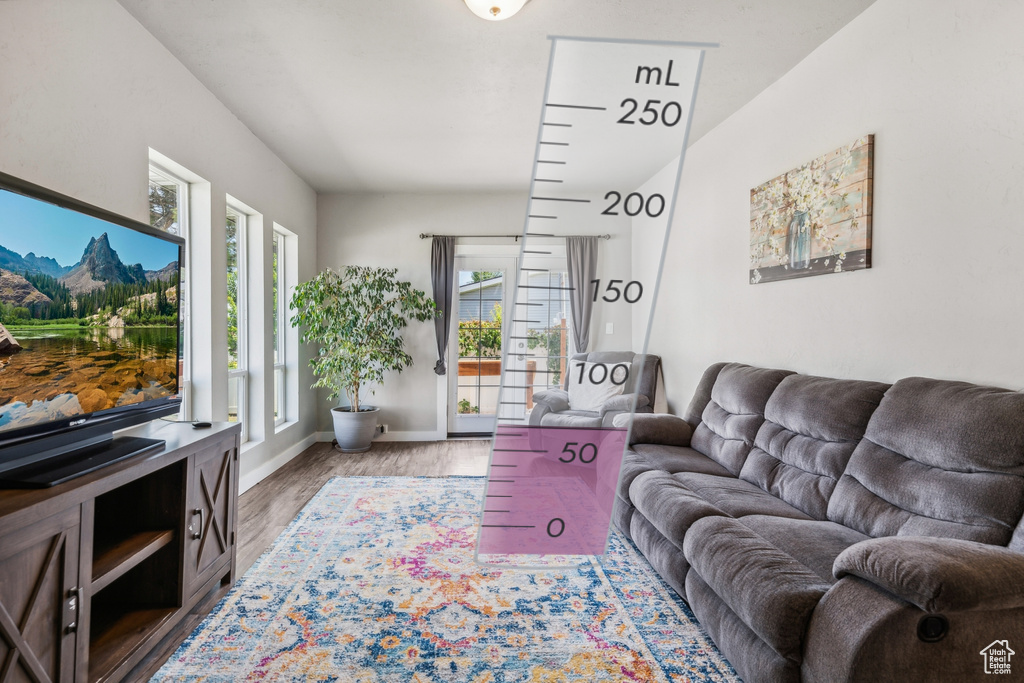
65 (mL)
